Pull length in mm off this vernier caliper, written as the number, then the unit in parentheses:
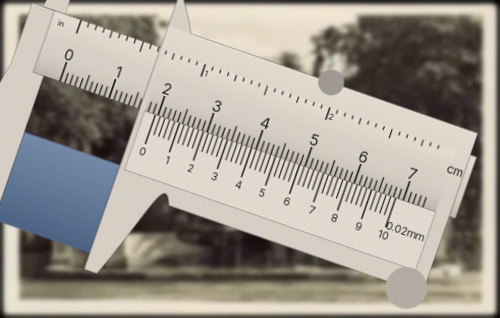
19.5 (mm)
